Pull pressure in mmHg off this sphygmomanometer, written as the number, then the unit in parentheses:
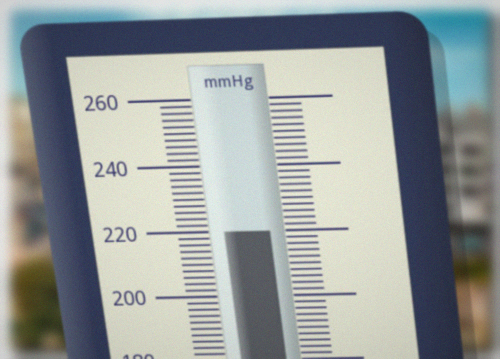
220 (mmHg)
